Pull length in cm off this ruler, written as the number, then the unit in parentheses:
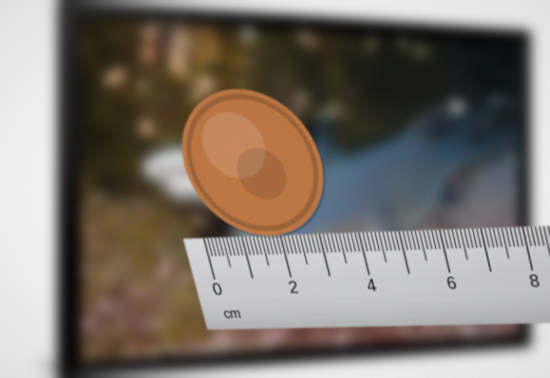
3.5 (cm)
